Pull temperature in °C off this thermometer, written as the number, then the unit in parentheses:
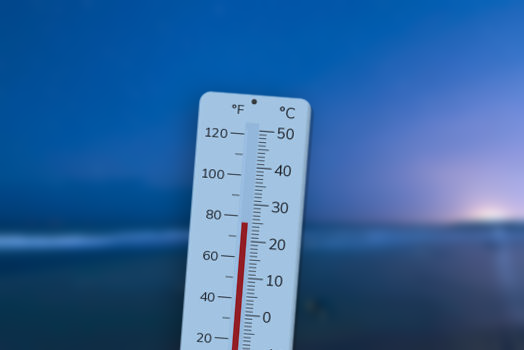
25 (°C)
